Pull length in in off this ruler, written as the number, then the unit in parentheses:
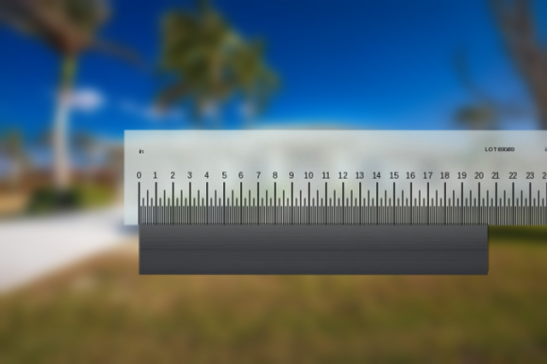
20.5 (in)
